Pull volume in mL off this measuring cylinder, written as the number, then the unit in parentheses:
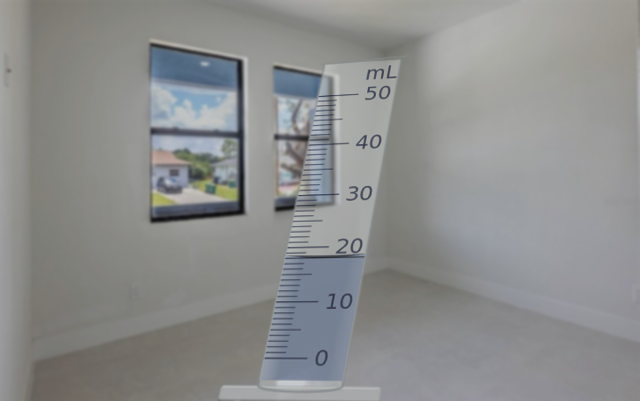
18 (mL)
